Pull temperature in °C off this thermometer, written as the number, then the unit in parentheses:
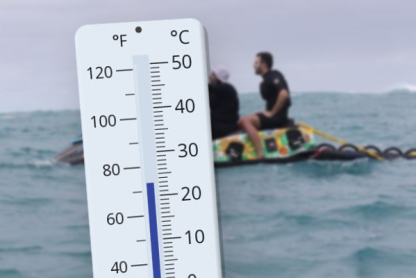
23 (°C)
